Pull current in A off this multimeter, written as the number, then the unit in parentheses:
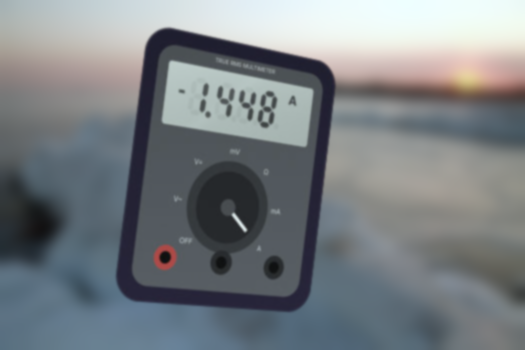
-1.448 (A)
